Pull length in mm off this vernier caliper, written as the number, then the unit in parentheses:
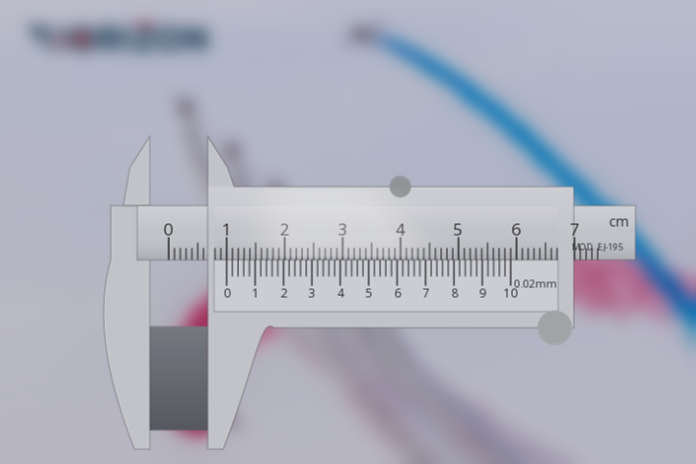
10.0 (mm)
